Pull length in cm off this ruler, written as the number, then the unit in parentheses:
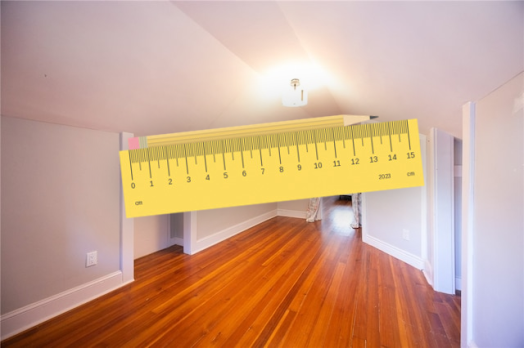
13.5 (cm)
